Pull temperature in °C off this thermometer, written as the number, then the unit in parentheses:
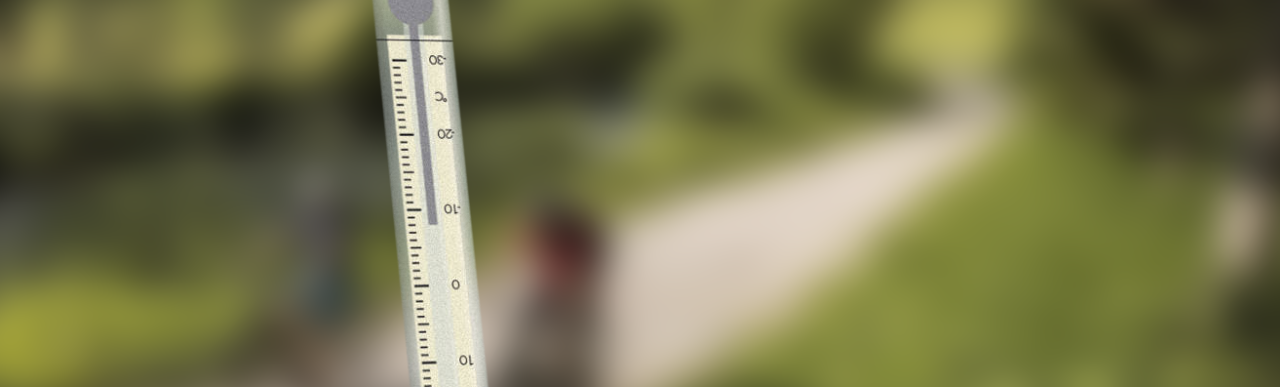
-8 (°C)
